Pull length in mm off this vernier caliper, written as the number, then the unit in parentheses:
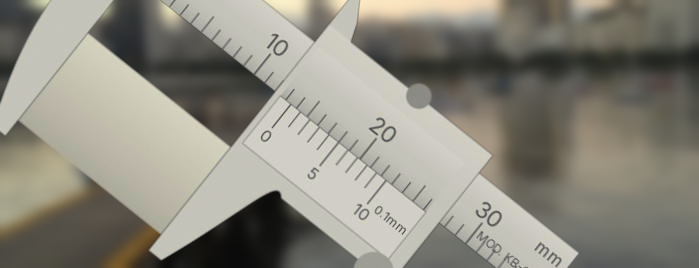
13.5 (mm)
